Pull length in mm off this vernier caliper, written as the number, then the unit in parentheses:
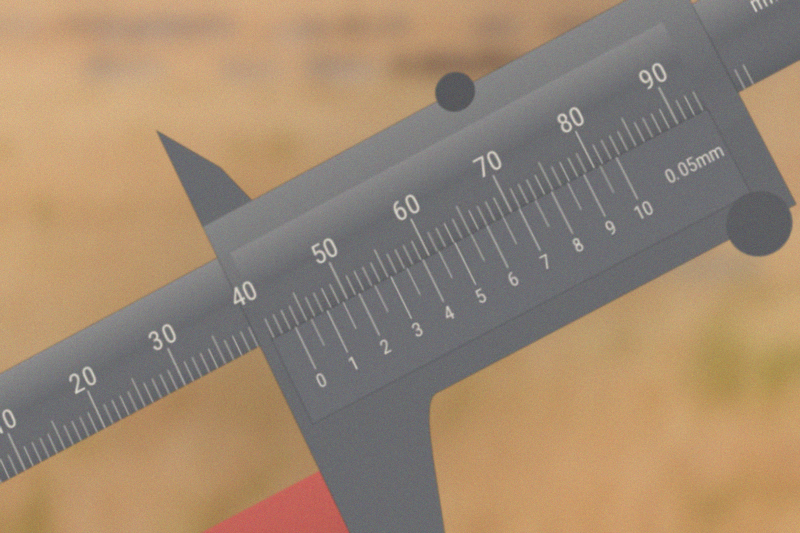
43.6 (mm)
